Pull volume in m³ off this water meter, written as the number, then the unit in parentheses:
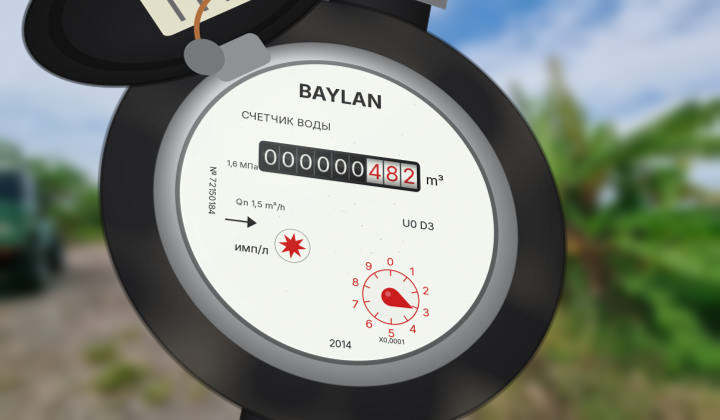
0.4823 (m³)
